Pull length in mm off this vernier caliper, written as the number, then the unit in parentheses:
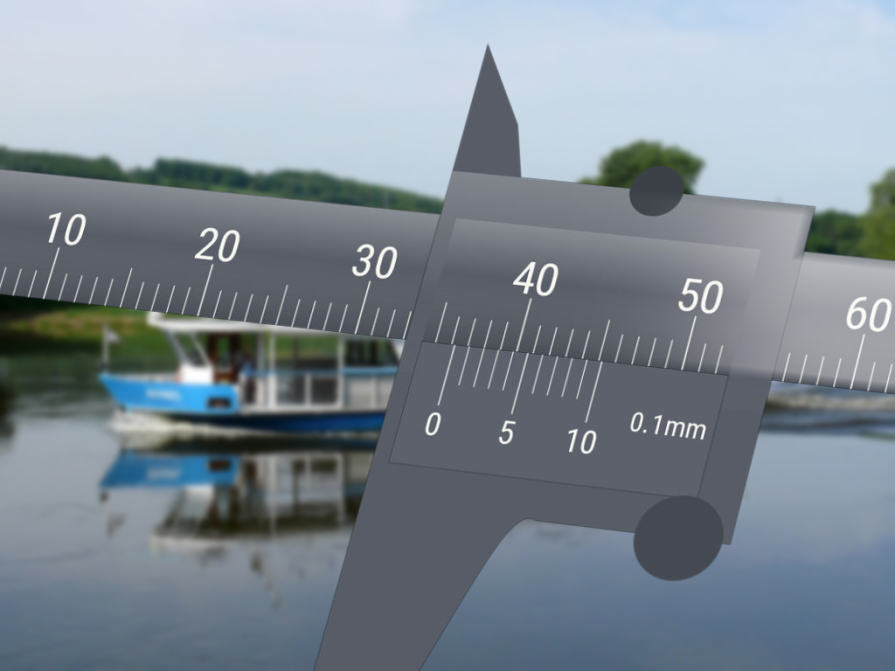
36.2 (mm)
